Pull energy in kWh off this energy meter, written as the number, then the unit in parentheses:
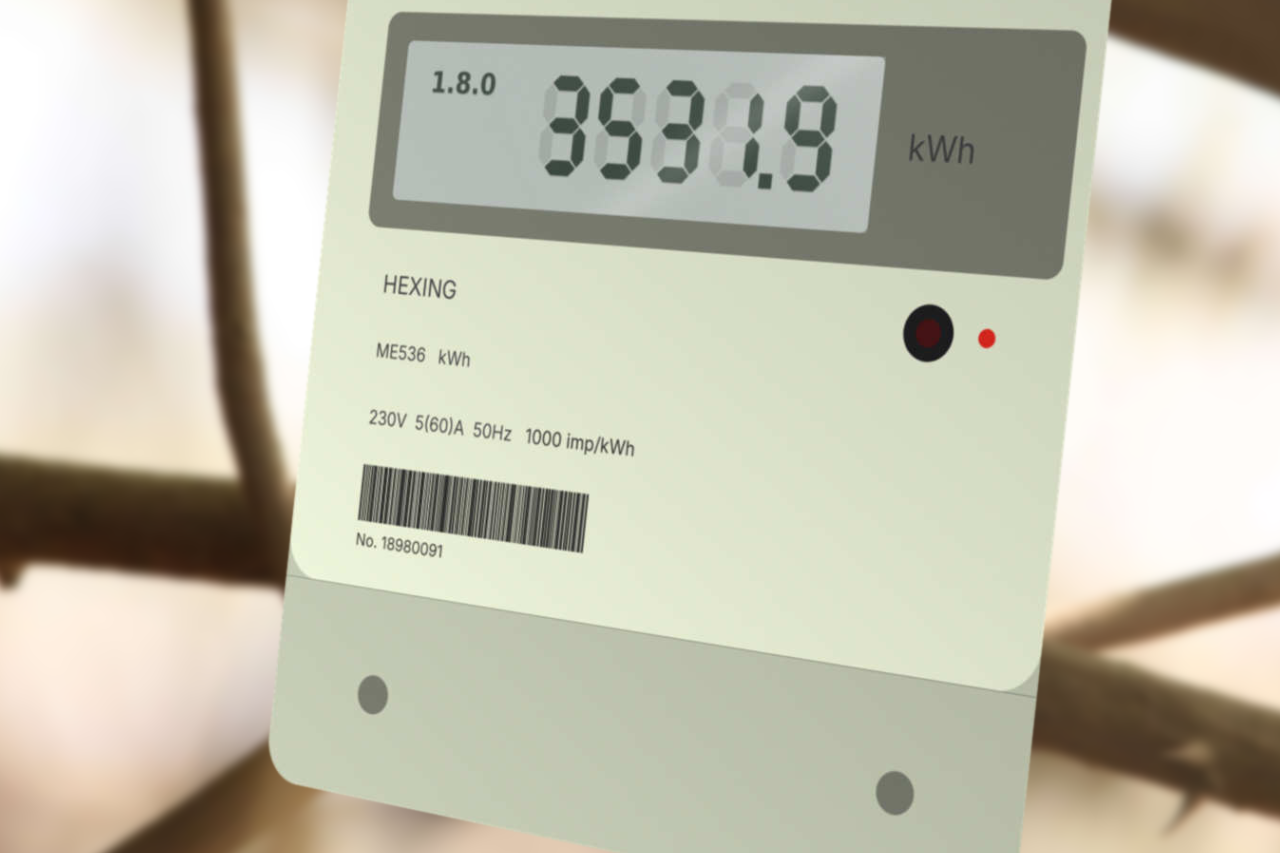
3531.9 (kWh)
